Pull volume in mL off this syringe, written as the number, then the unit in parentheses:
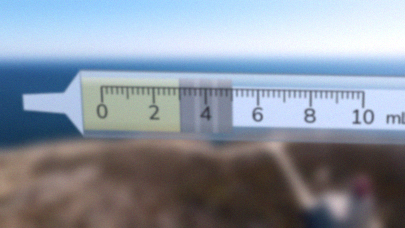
3 (mL)
